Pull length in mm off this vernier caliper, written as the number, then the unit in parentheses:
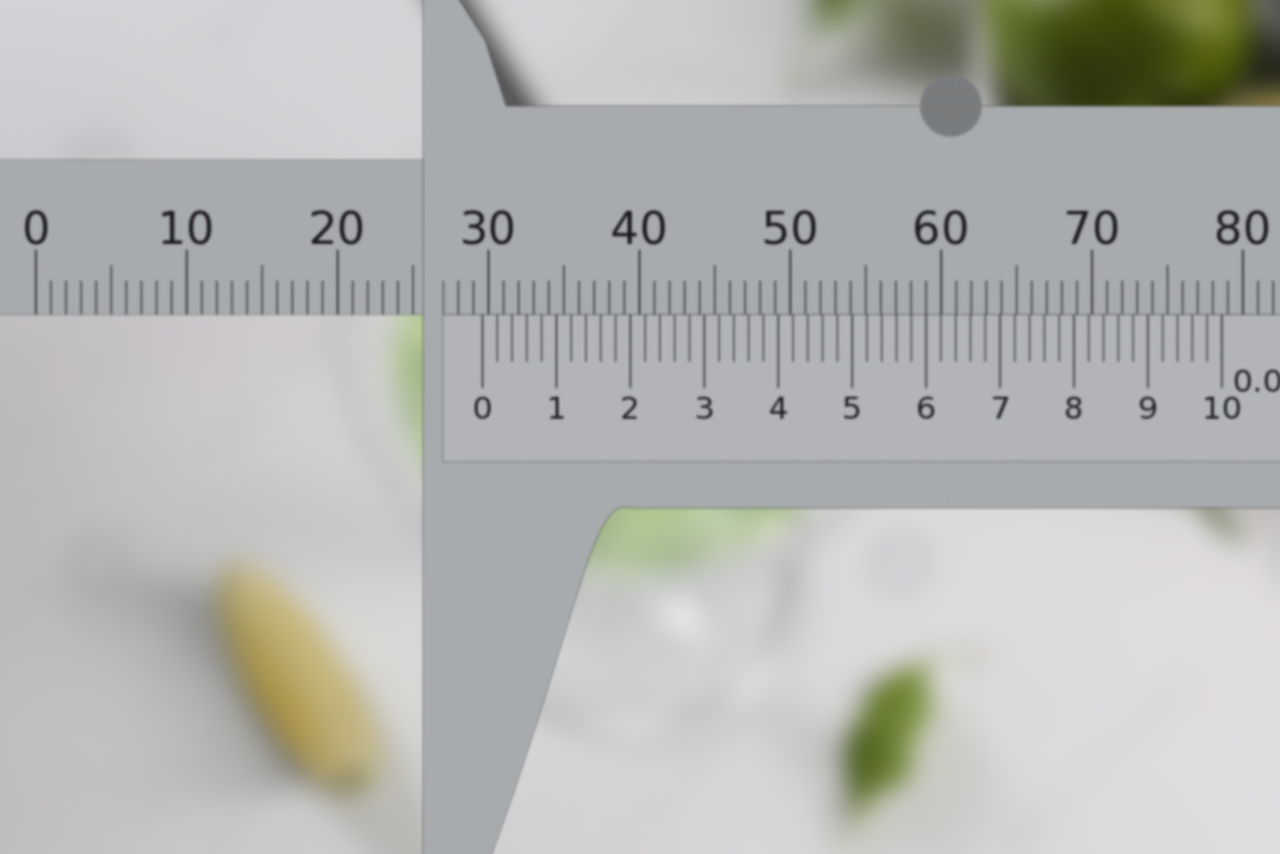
29.6 (mm)
